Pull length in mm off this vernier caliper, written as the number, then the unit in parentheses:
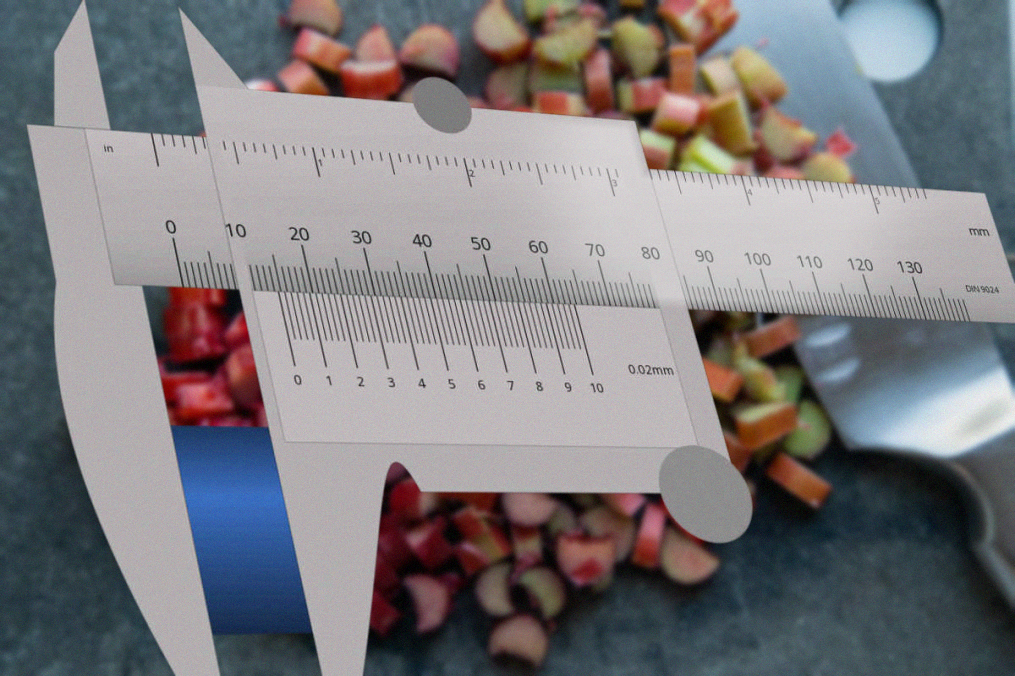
14.6 (mm)
